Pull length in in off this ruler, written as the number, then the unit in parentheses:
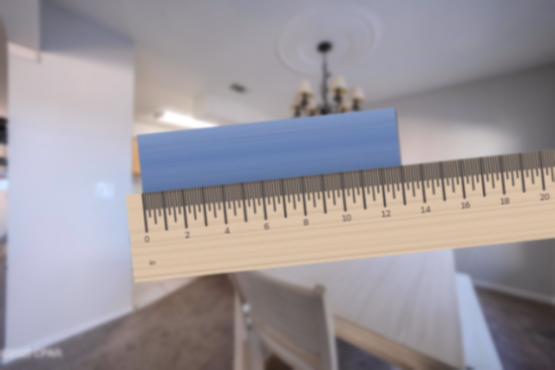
13 (in)
